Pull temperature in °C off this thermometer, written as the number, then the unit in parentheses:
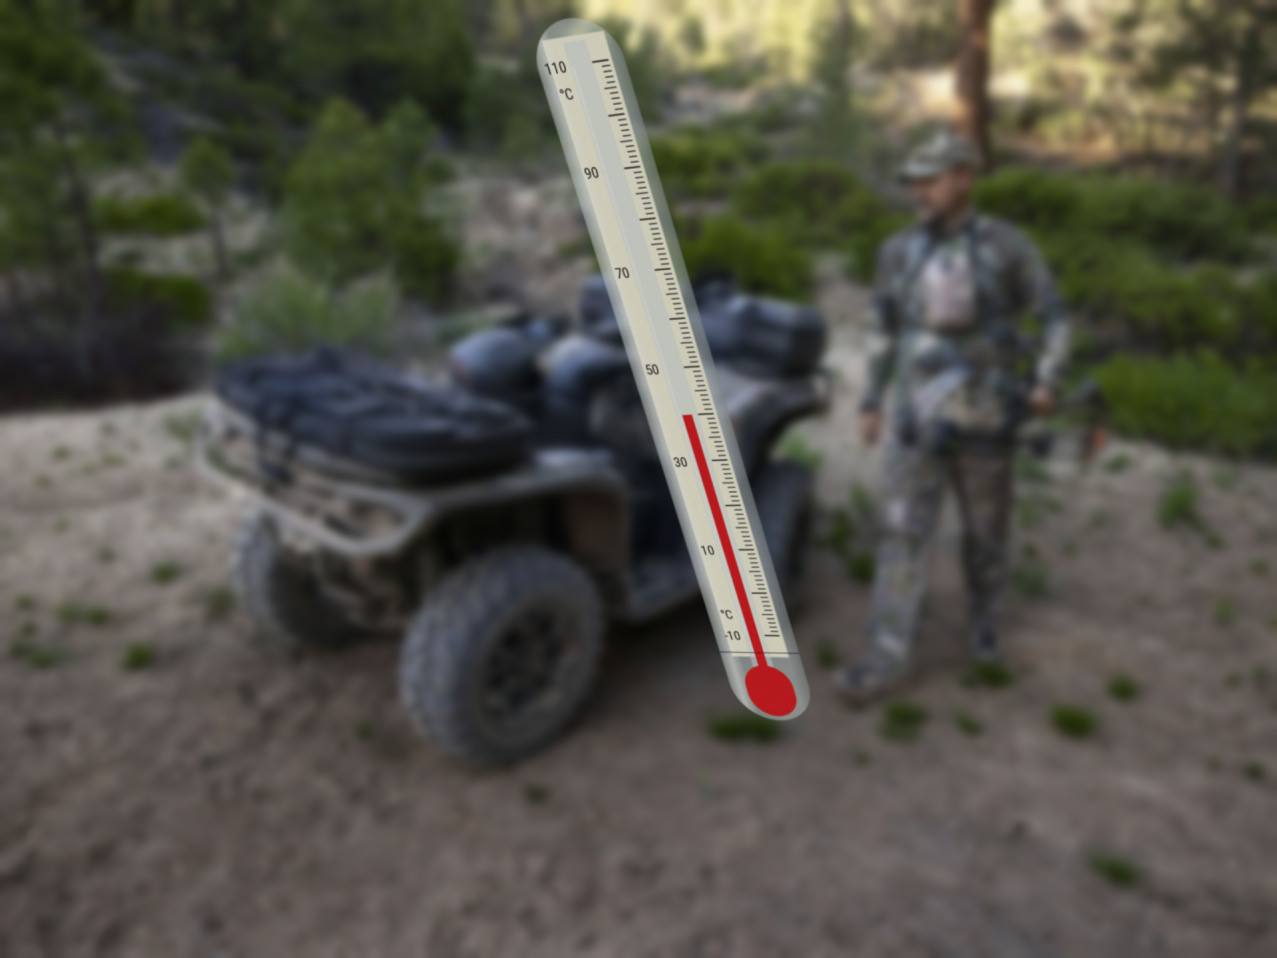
40 (°C)
